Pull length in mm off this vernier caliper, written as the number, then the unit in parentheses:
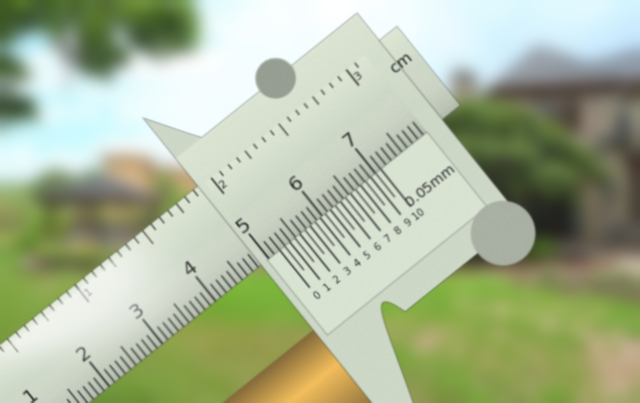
52.0 (mm)
